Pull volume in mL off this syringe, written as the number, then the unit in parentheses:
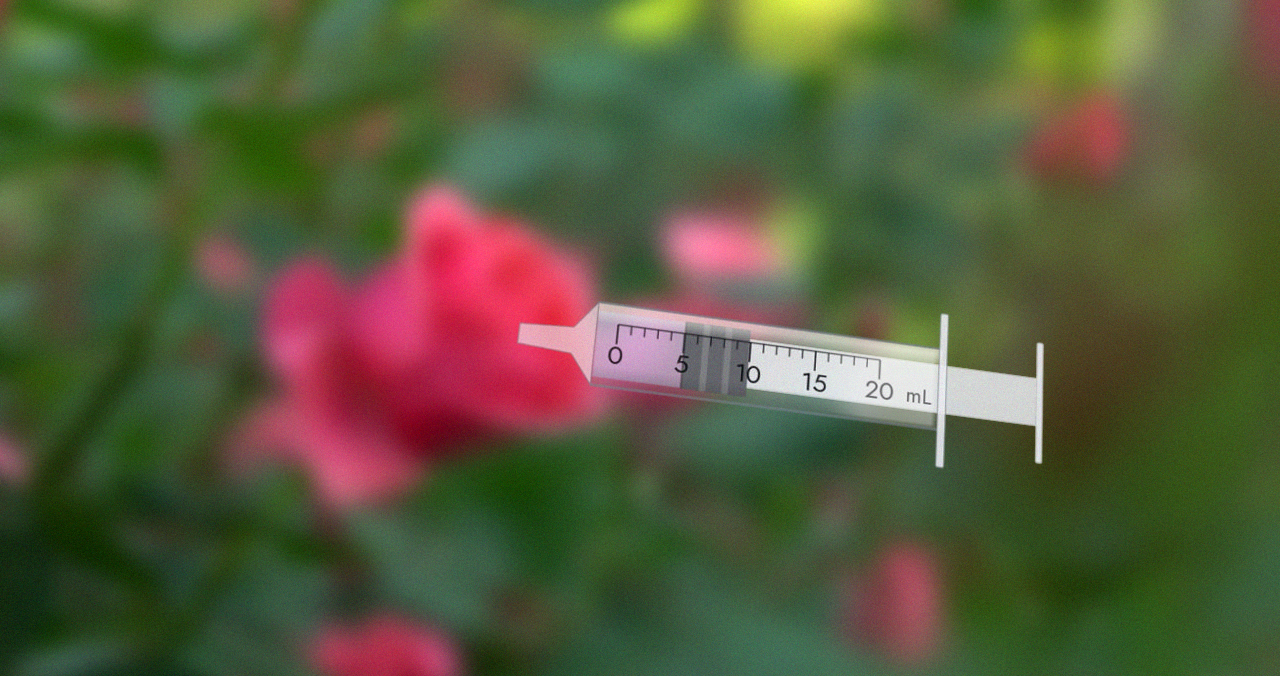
5 (mL)
